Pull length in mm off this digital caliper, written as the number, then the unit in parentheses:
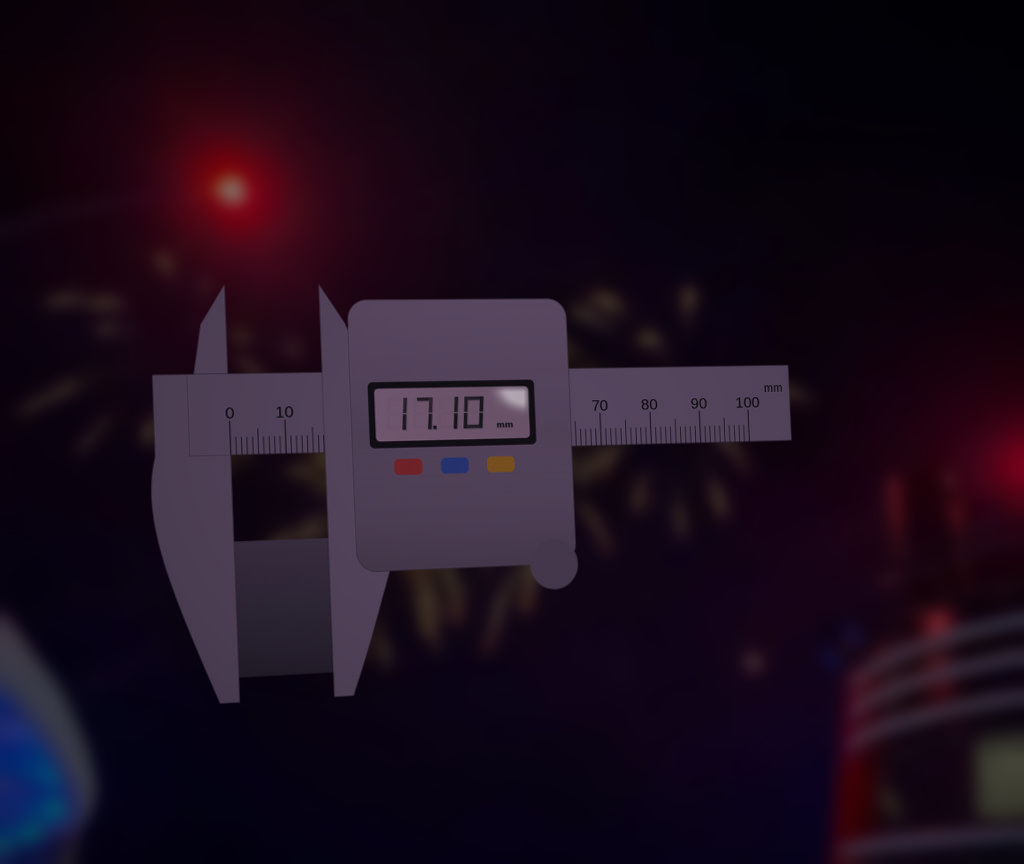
17.10 (mm)
